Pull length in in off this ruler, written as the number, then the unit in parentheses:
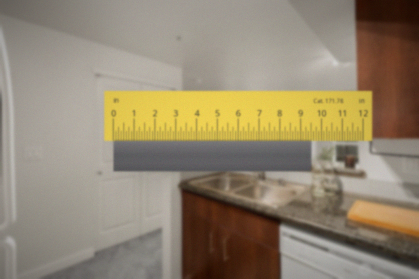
9.5 (in)
